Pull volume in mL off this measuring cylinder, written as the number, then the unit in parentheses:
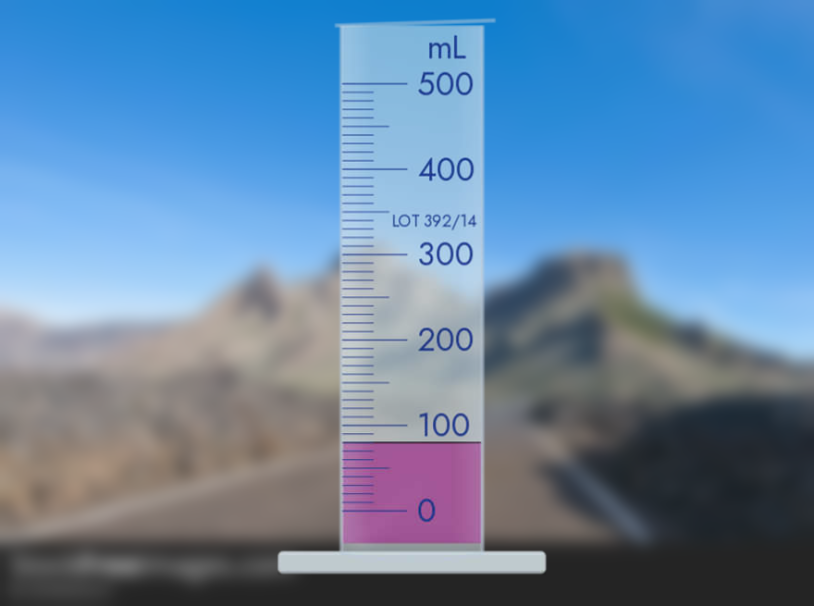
80 (mL)
